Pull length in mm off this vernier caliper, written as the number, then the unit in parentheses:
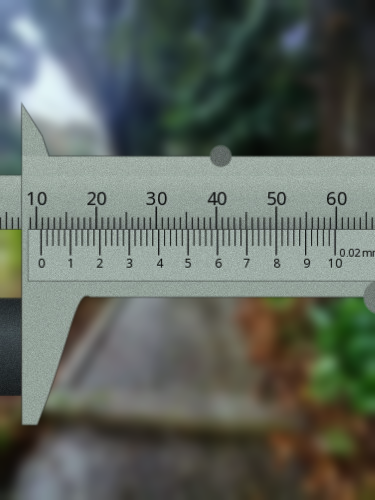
10.8 (mm)
